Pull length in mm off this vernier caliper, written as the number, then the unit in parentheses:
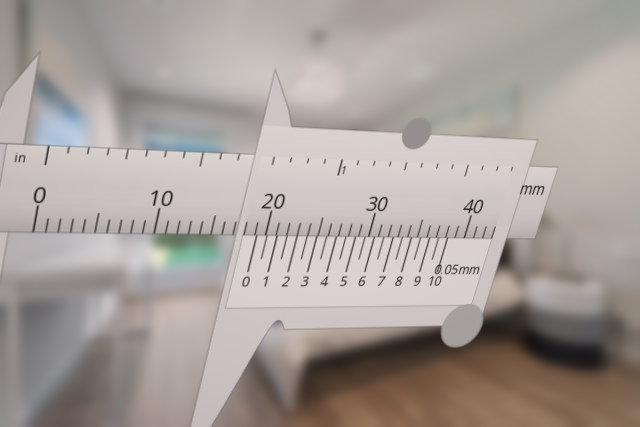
19.2 (mm)
